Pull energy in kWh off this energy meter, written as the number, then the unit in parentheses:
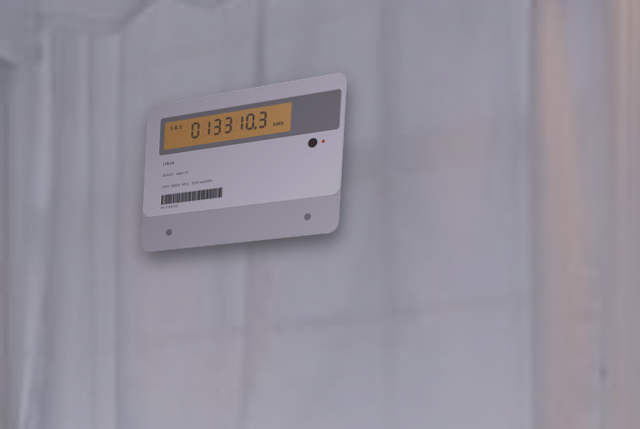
13310.3 (kWh)
